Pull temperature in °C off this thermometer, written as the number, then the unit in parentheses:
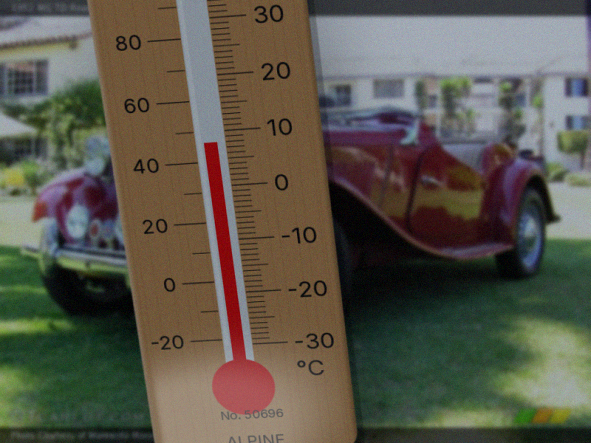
8 (°C)
